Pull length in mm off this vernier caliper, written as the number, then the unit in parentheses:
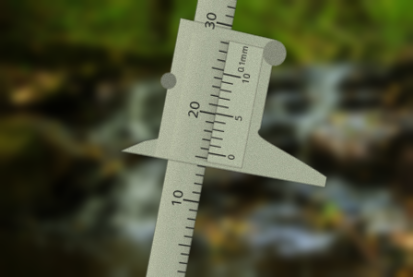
15.6 (mm)
